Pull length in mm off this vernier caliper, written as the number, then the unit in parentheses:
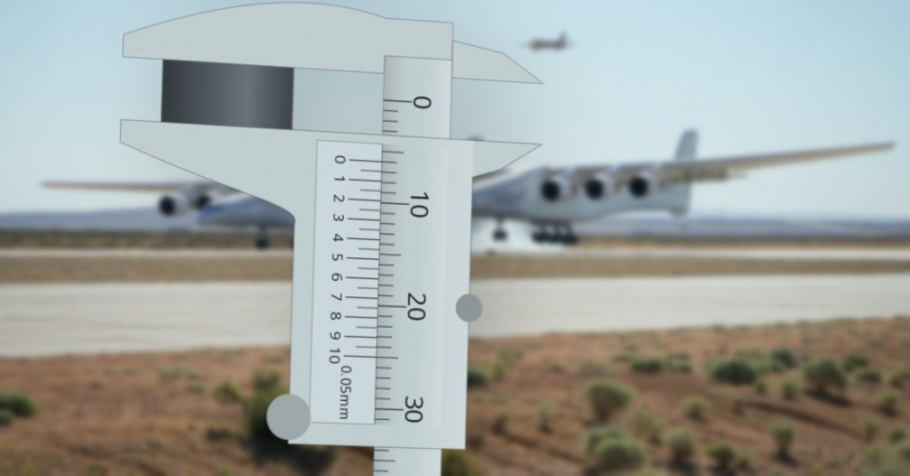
6.0 (mm)
